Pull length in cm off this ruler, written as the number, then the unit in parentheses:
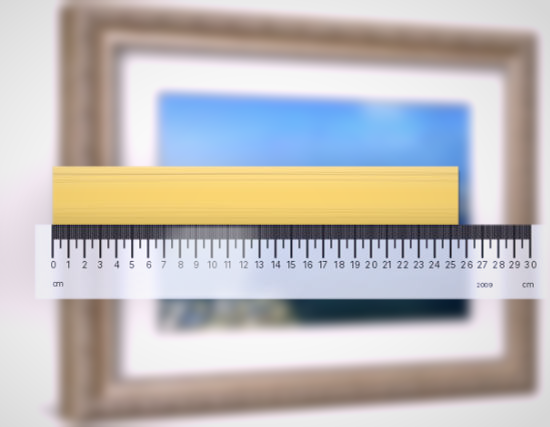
25.5 (cm)
